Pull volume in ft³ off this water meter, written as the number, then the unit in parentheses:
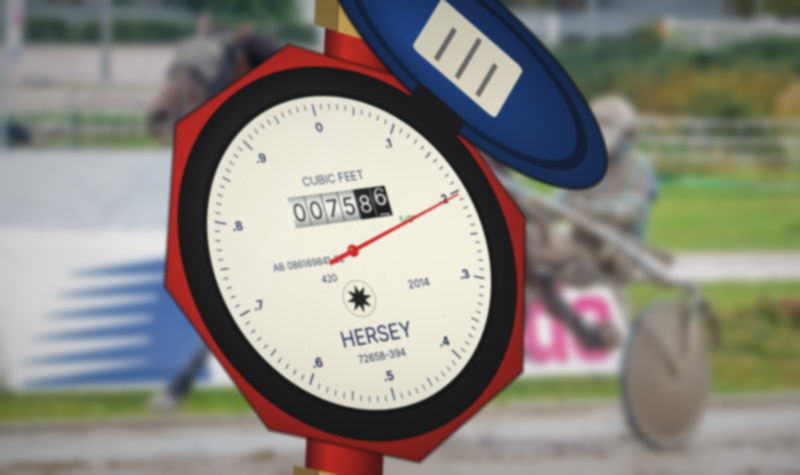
7586.20 (ft³)
